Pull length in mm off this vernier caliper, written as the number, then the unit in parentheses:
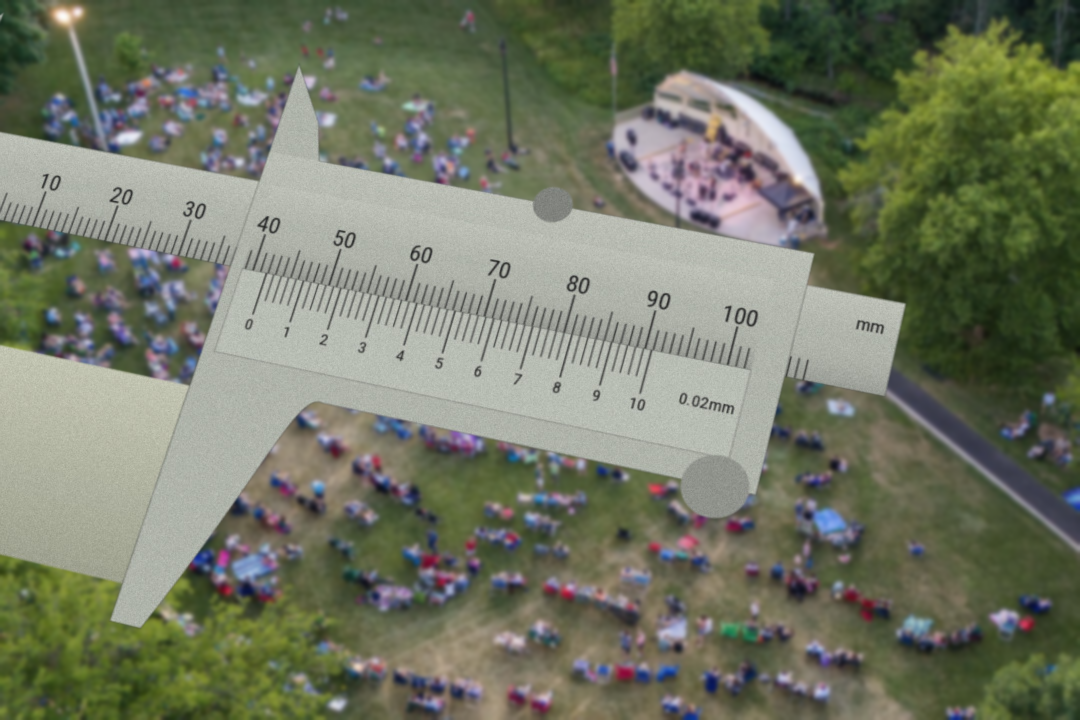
41.8 (mm)
